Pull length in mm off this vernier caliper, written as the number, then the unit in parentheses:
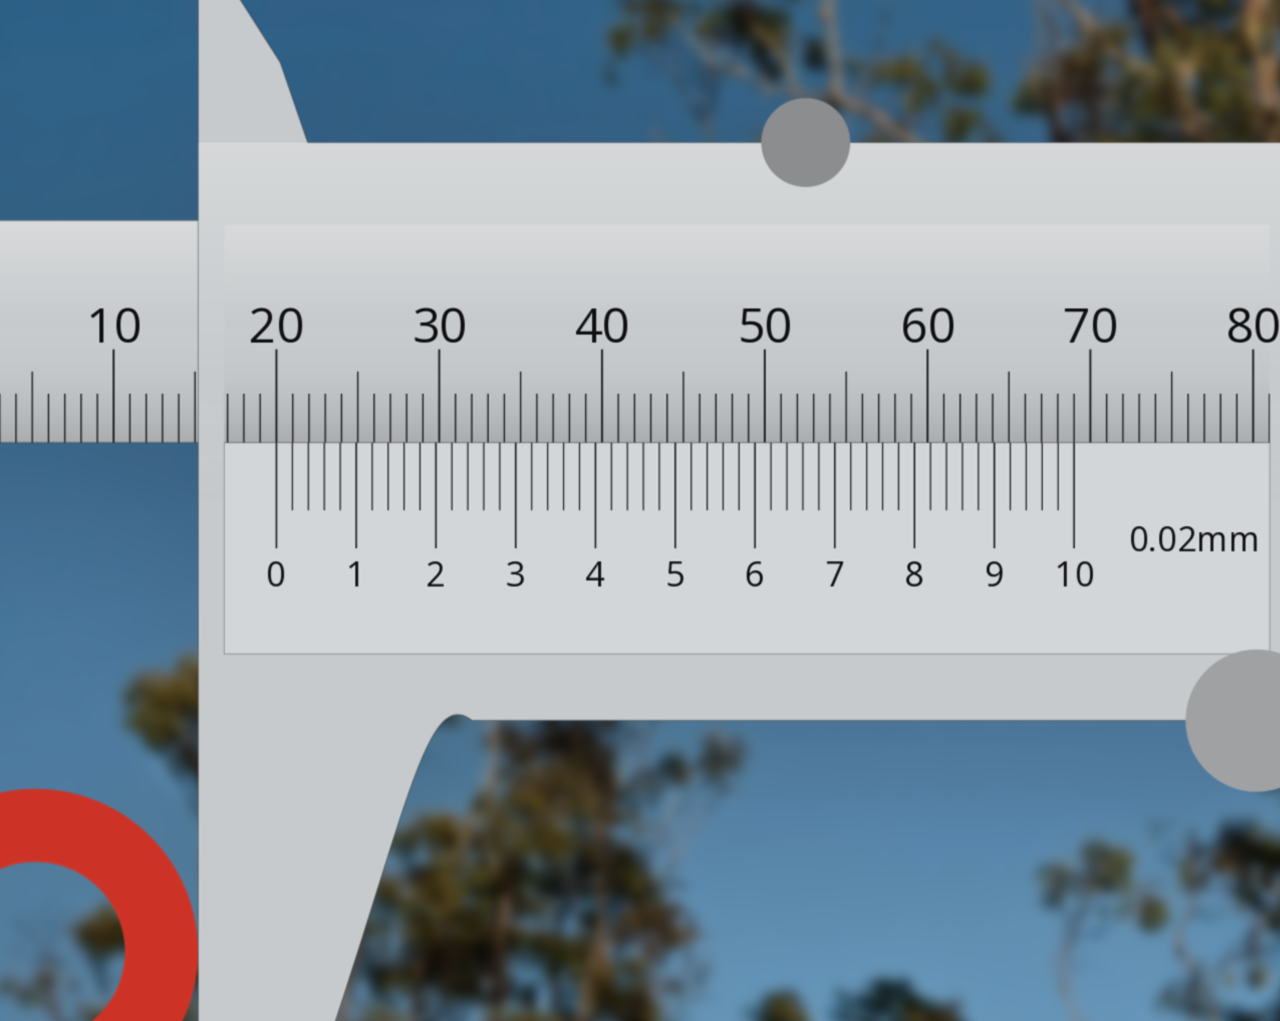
20.0 (mm)
